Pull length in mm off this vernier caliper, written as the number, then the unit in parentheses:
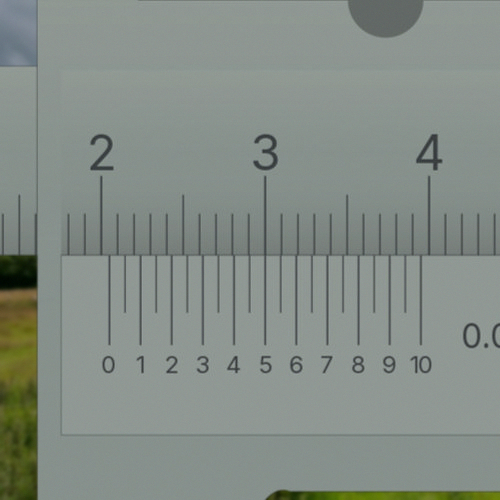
20.5 (mm)
